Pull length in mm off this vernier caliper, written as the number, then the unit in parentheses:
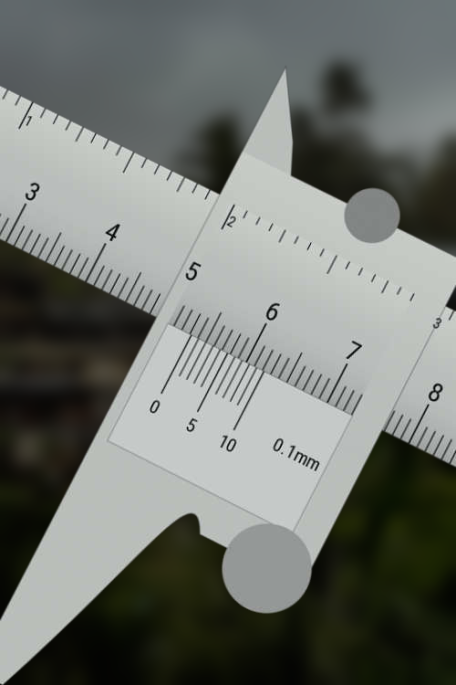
53.2 (mm)
